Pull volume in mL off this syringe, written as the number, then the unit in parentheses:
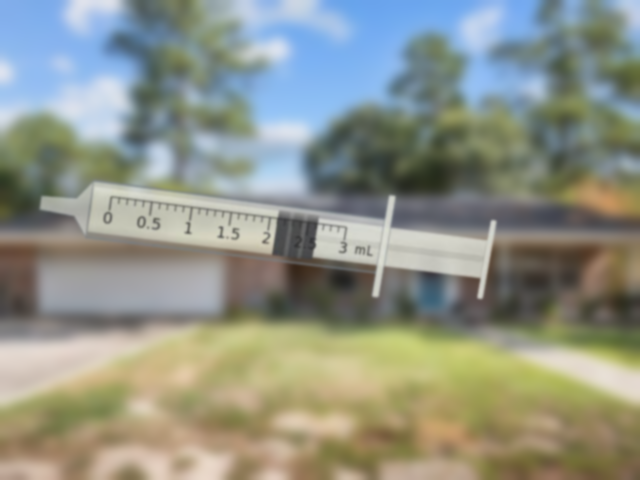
2.1 (mL)
